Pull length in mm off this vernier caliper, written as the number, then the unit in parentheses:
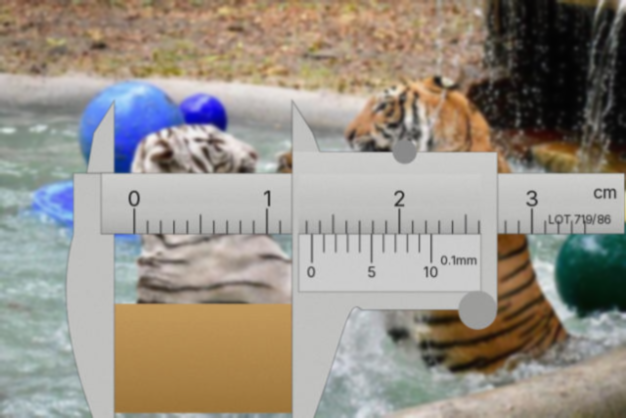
13.4 (mm)
